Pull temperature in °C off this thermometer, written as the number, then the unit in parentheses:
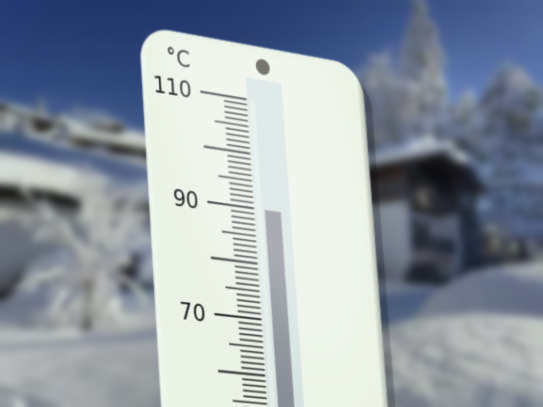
90 (°C)
